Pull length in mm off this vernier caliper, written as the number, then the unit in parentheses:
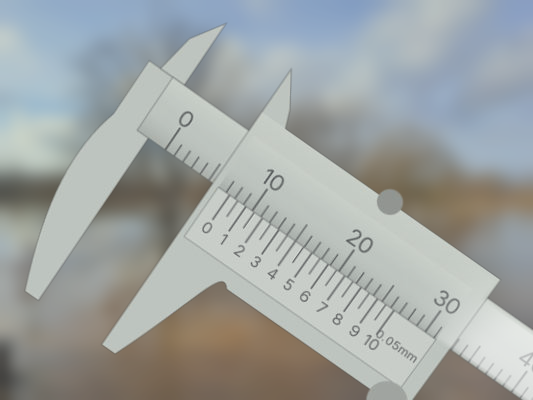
7.4 (mm)
